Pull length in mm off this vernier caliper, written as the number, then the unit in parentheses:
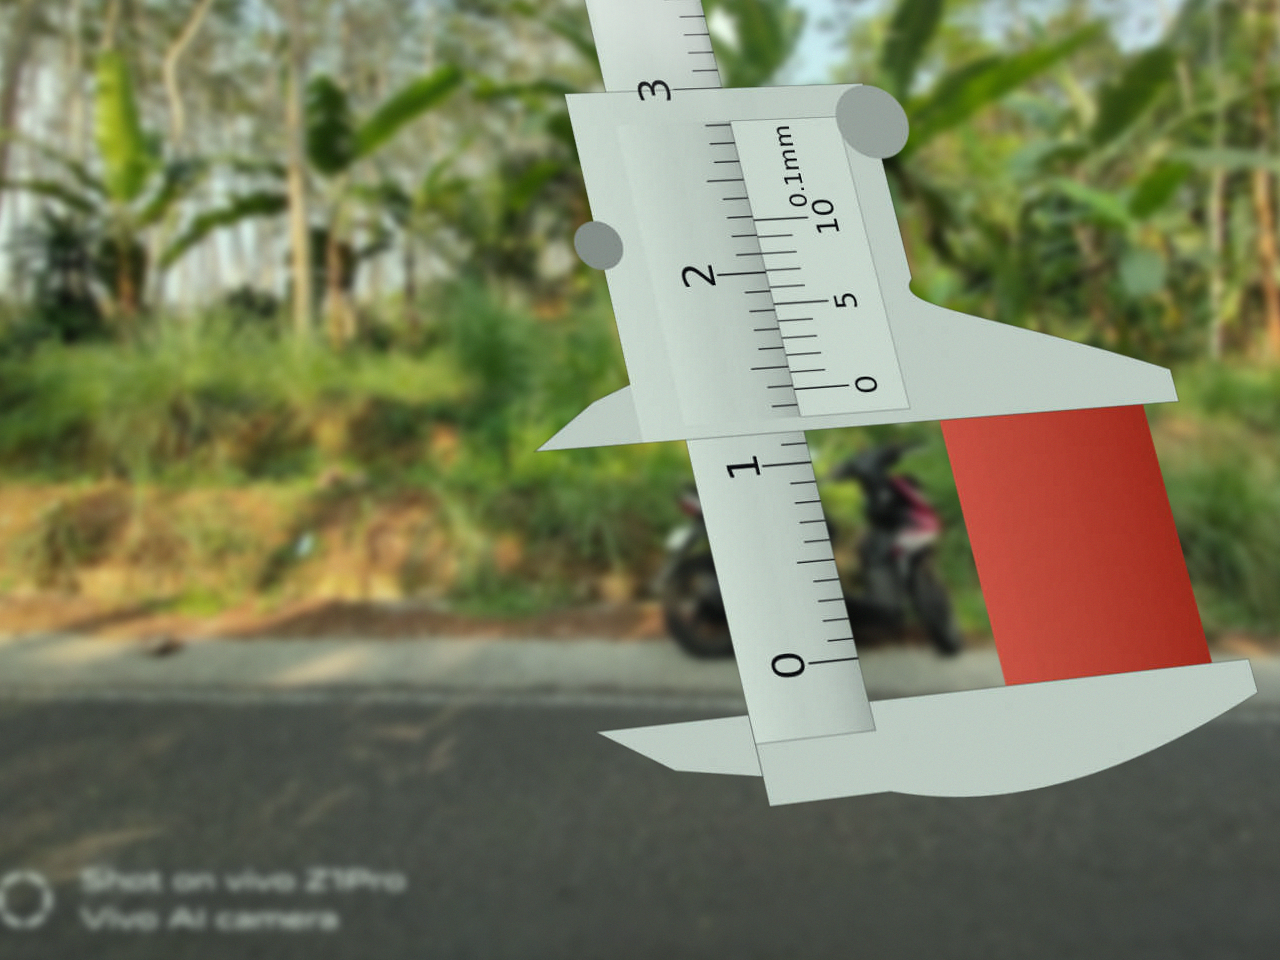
13.8 (mm)
